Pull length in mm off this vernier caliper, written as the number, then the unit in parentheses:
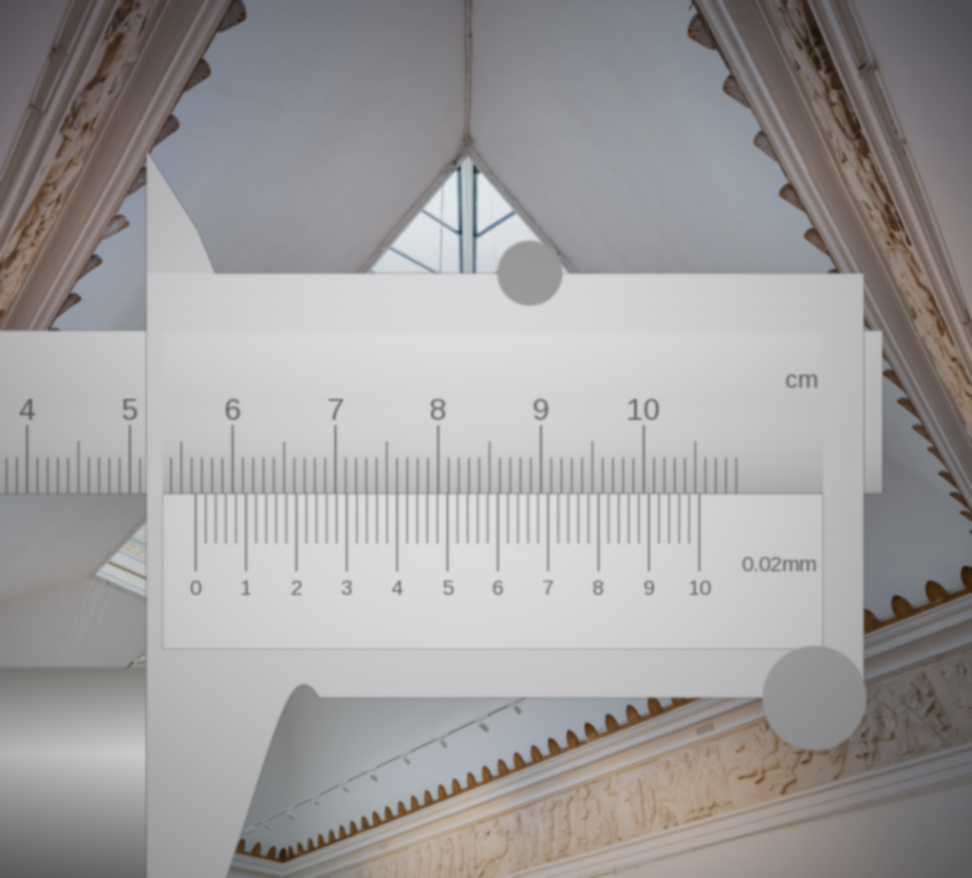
56.4 (mm)
